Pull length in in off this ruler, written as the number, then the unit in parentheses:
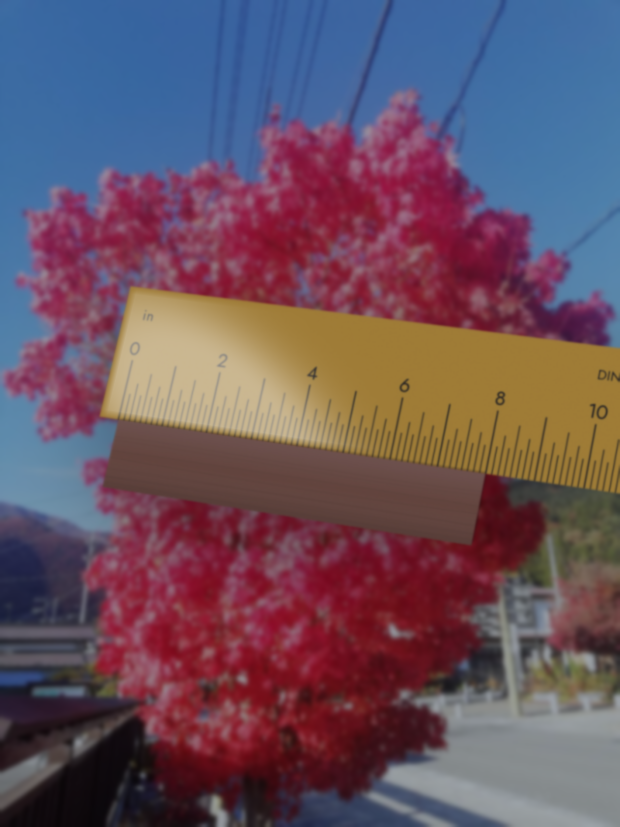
8 (in)
